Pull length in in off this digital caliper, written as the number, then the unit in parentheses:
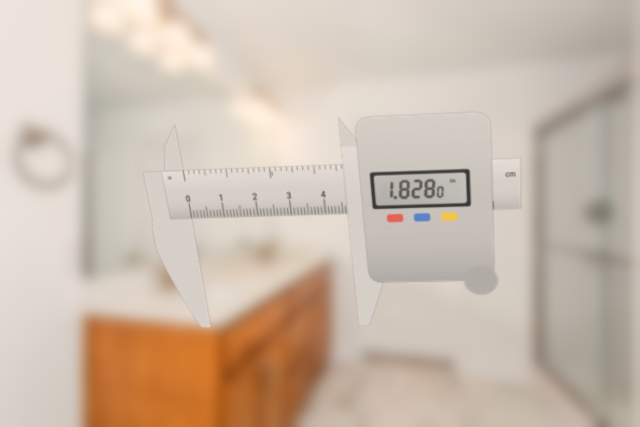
1.8280 (in)
